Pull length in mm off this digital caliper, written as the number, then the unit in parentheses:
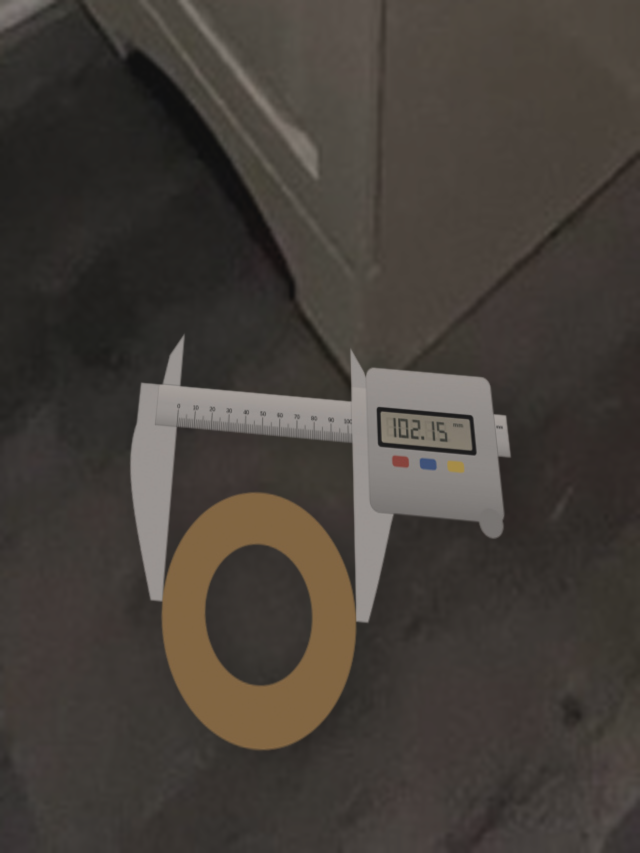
102.15 (mm)
